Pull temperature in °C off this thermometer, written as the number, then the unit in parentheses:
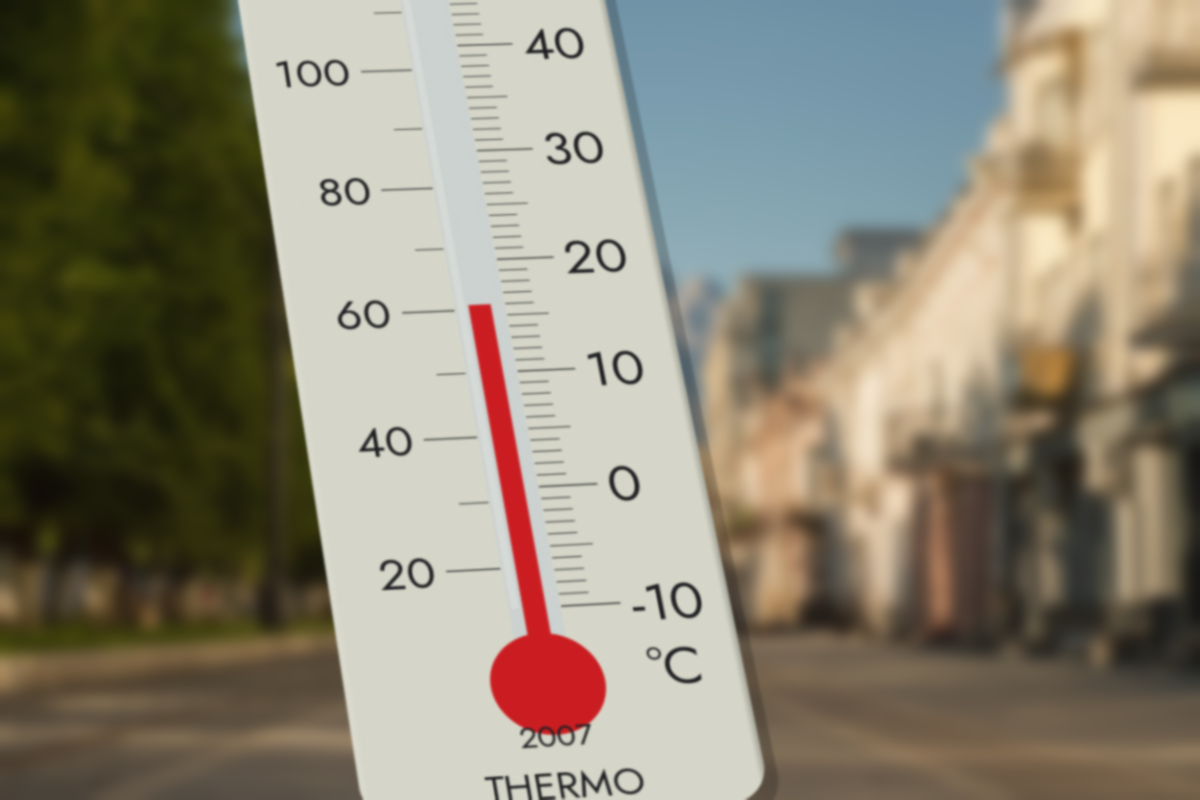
16 (°C)
